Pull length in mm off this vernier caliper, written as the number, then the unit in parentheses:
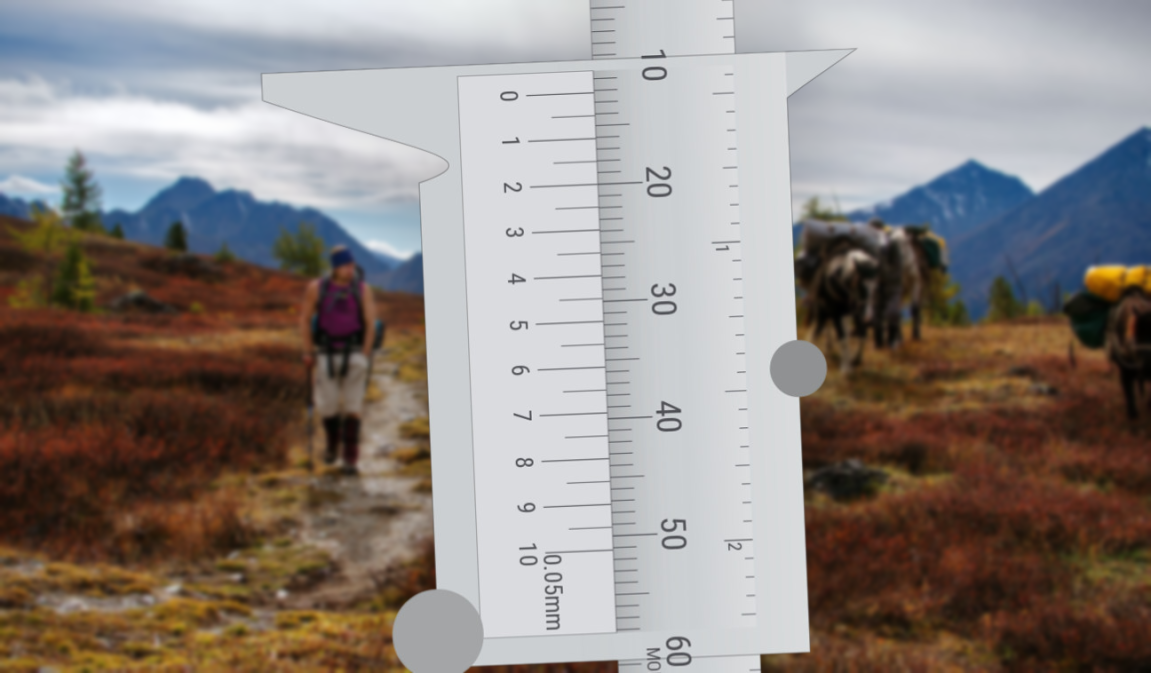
12.2 (mm)
